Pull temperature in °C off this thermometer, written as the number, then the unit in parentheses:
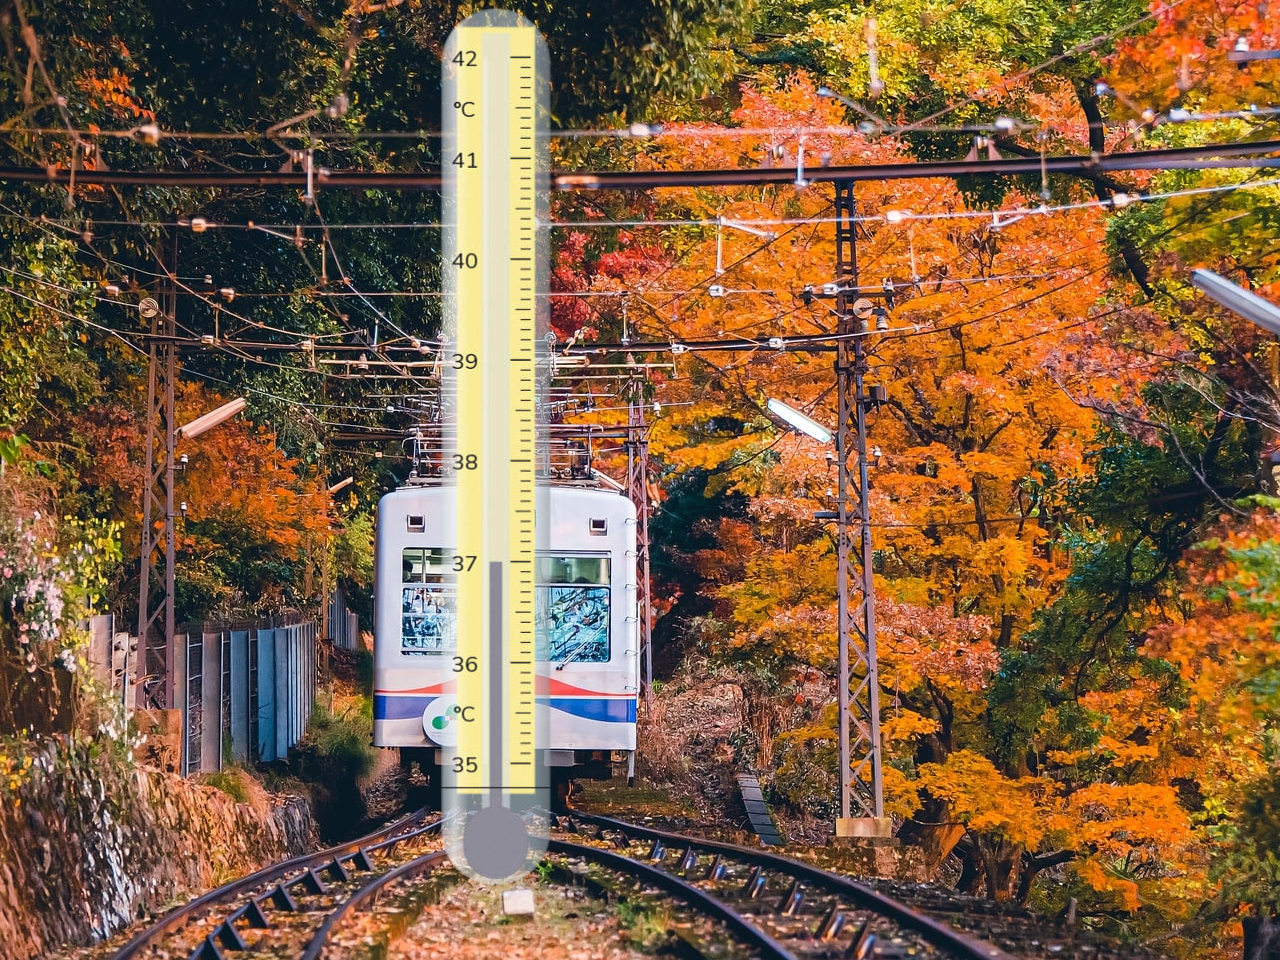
37 (°C)
